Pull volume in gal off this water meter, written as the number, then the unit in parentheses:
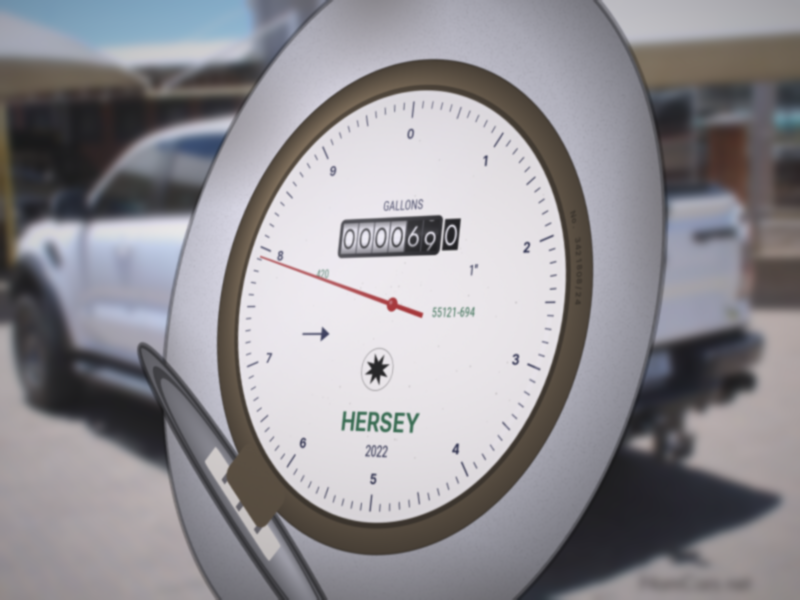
687.9 (gal)
